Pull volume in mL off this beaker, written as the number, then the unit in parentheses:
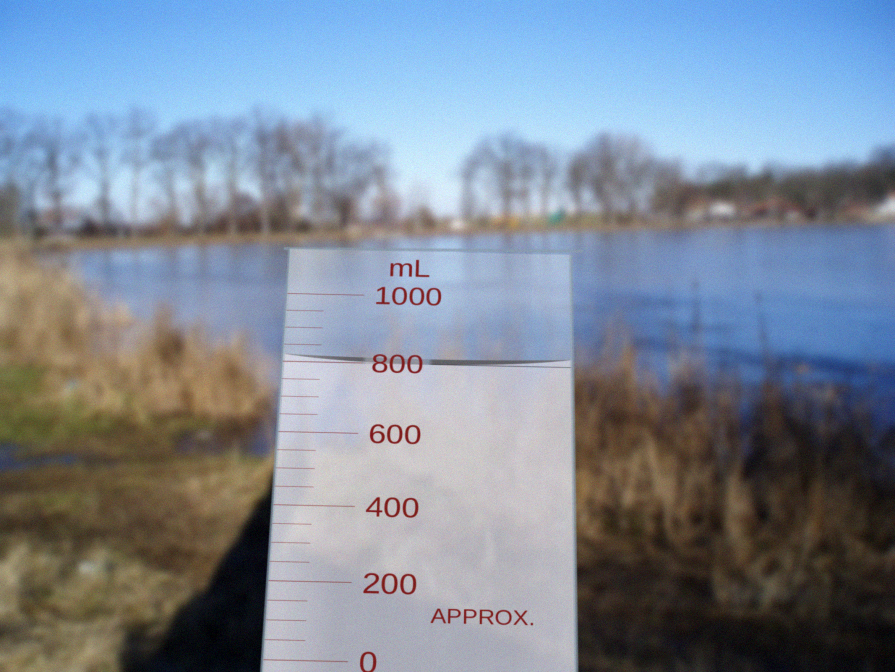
800 (mL)
